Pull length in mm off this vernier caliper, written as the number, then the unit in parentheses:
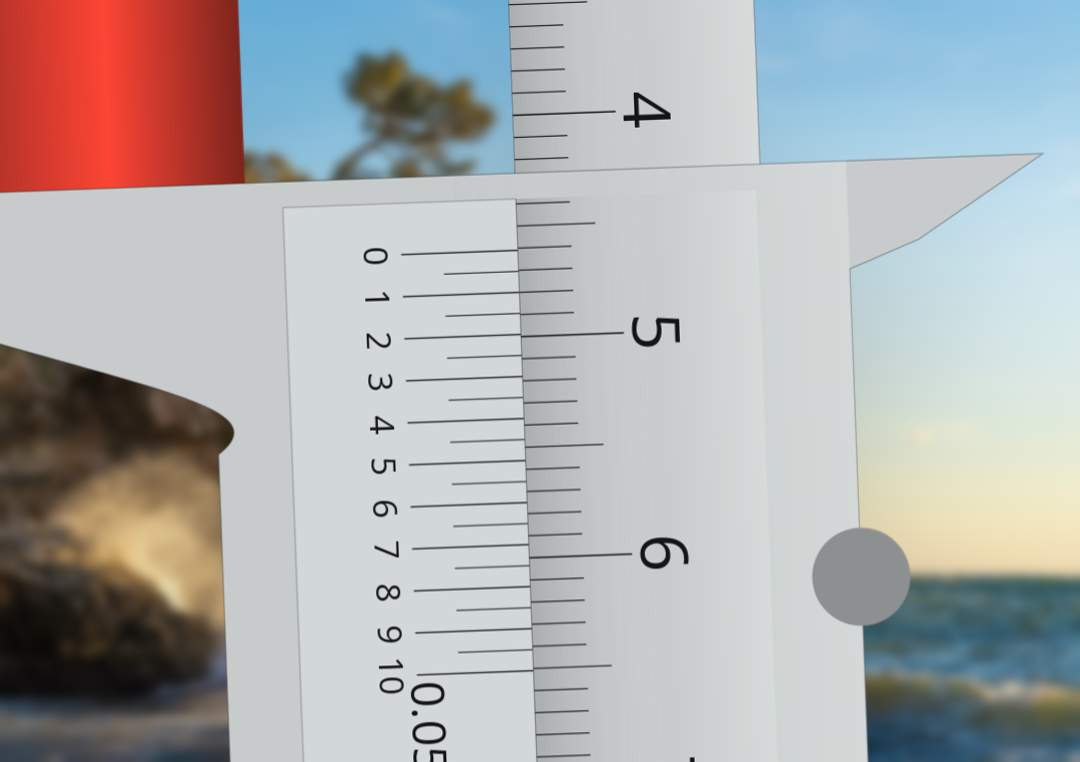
46.1 (mm)
